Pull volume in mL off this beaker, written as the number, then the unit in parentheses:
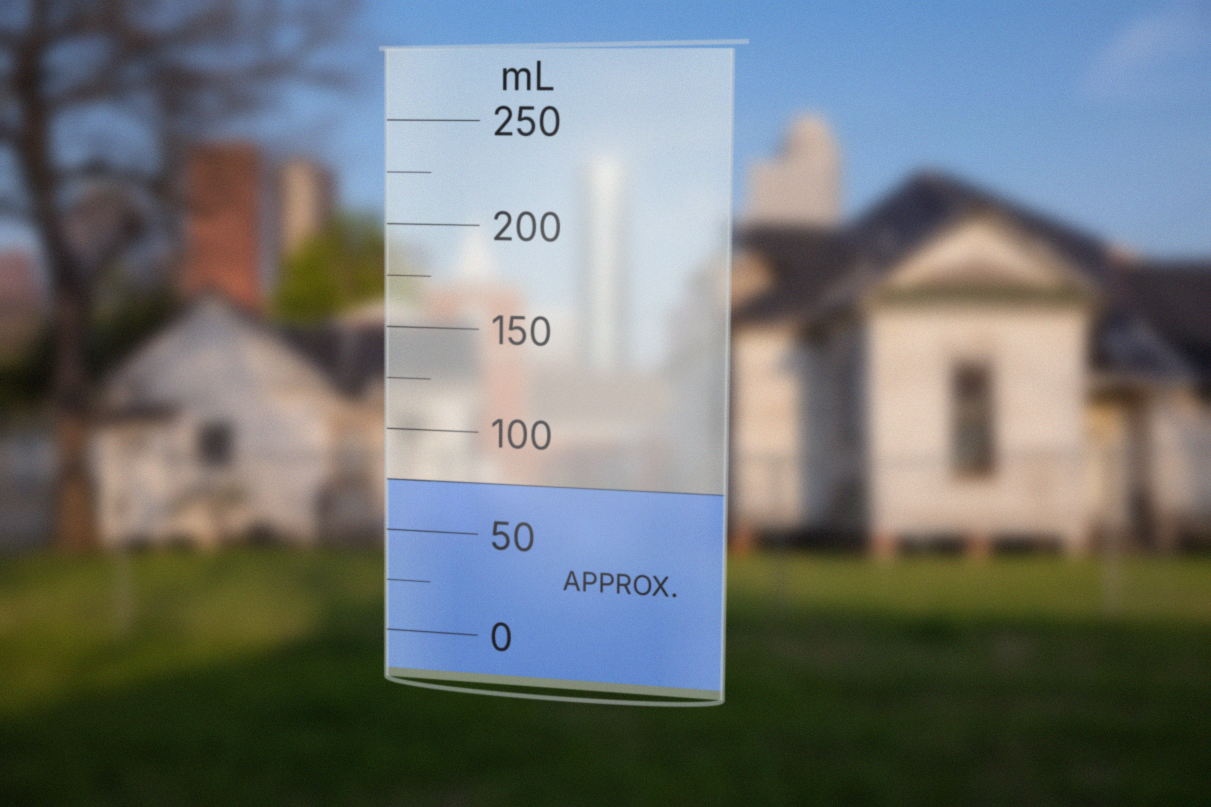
75 (mL)
